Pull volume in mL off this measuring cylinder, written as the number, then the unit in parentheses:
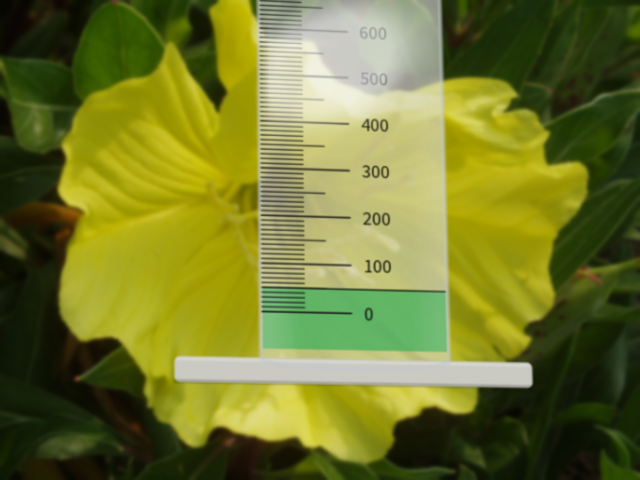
50 (mL)
